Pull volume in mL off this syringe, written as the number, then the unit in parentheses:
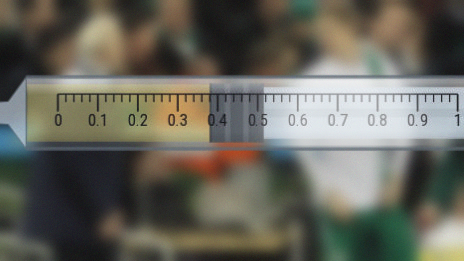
0.38 (mL)
